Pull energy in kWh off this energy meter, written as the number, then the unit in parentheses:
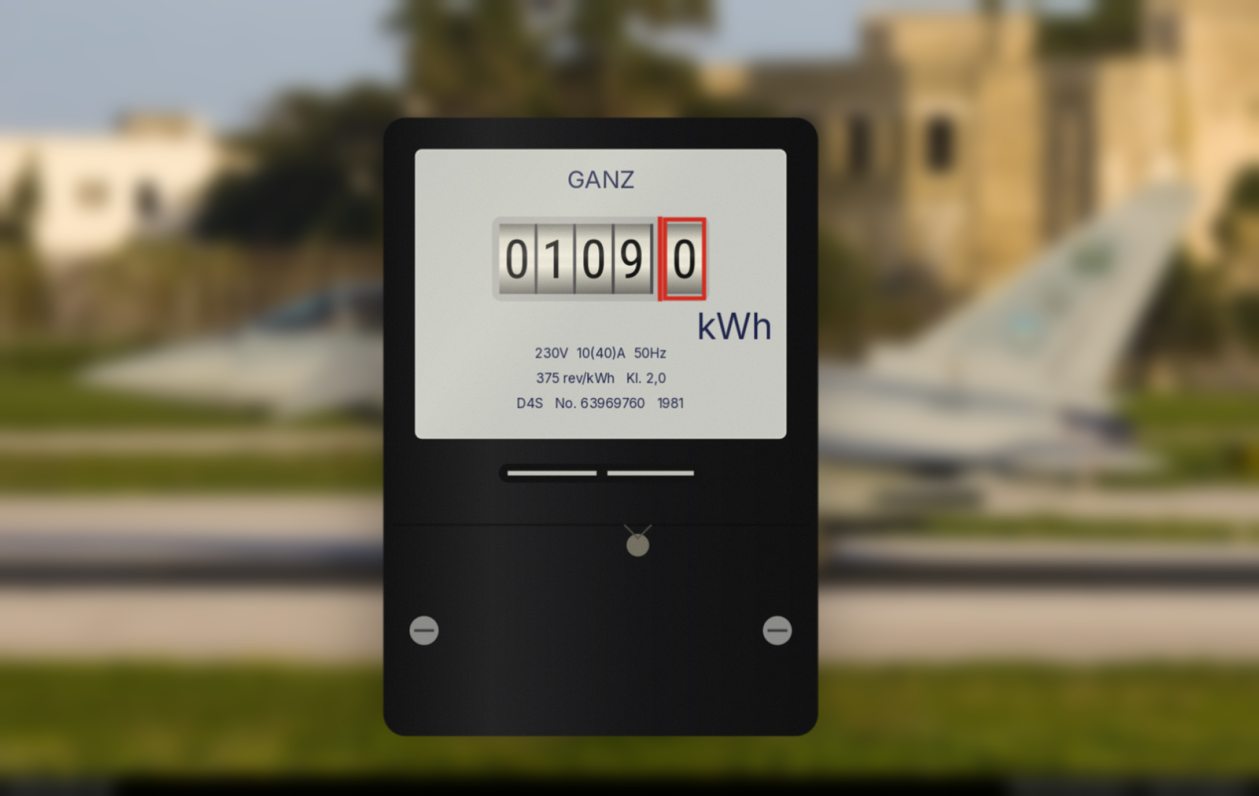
109.0 (kWh)
